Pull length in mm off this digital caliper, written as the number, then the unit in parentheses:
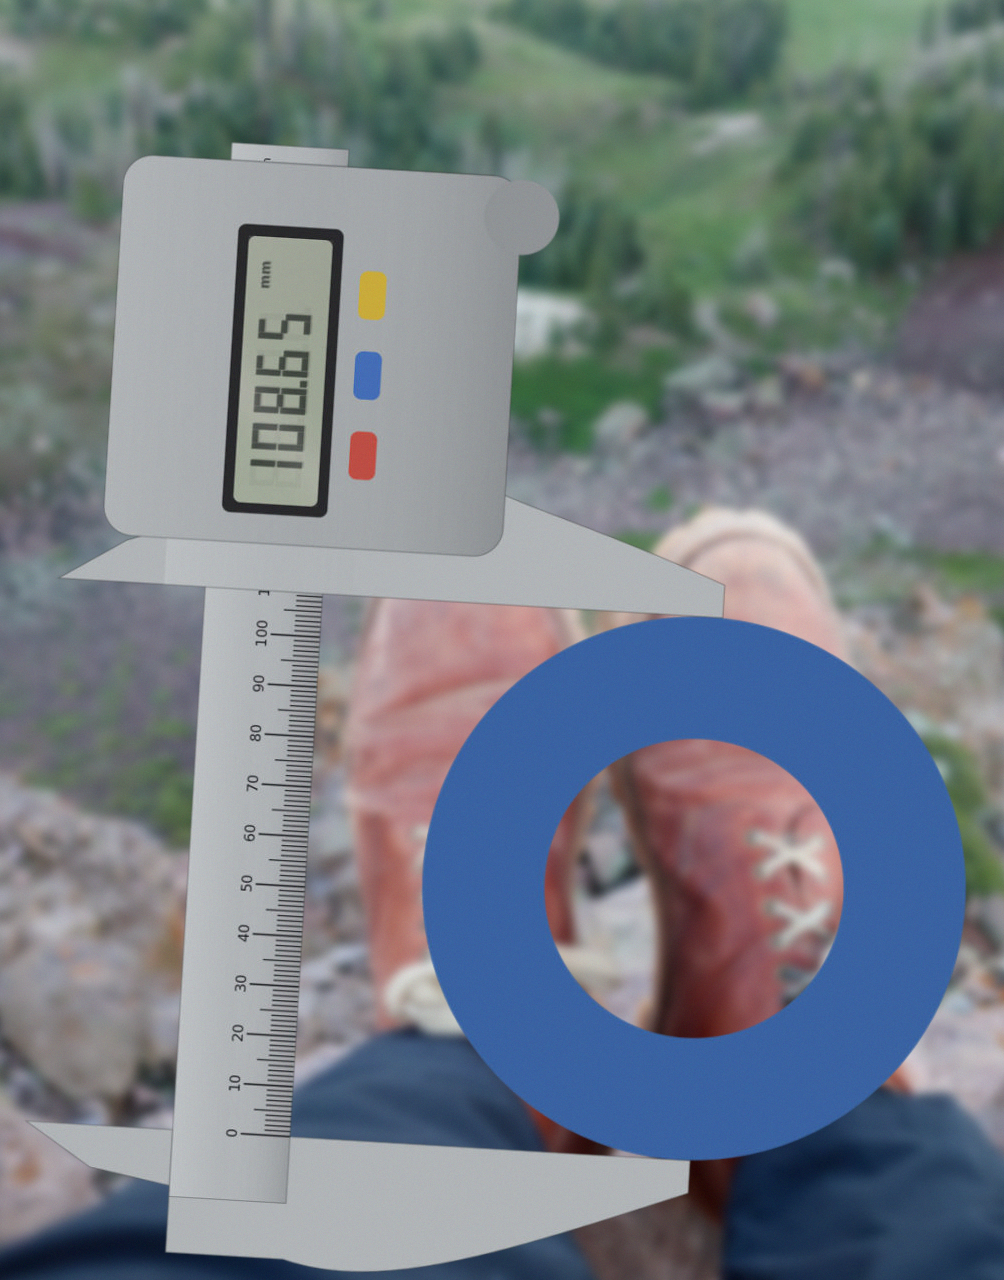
108.65 (mm)
